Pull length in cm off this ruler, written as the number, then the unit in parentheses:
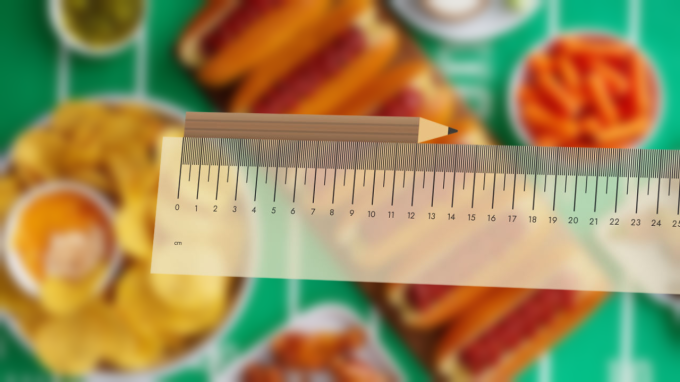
14 (cm)
